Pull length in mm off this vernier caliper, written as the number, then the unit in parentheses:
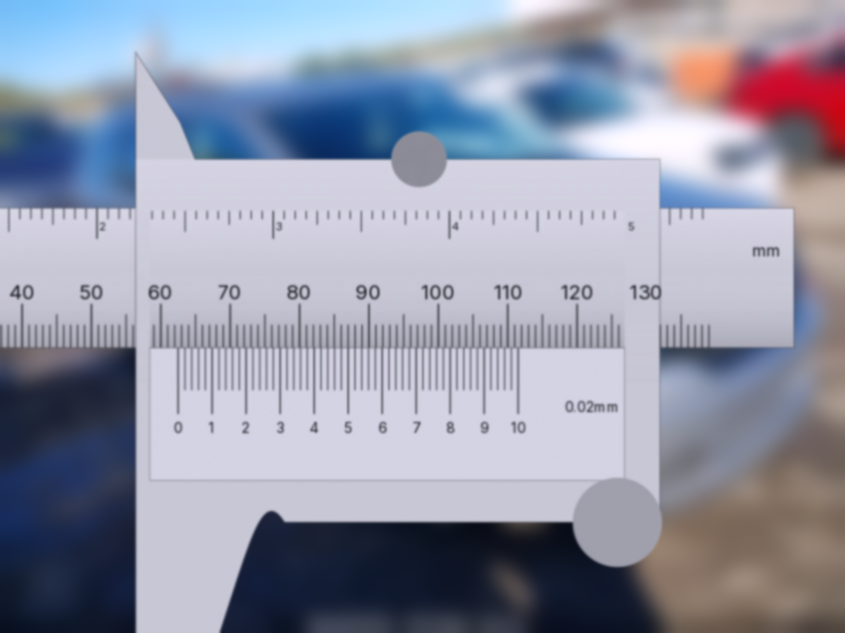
62.5 (mm)
